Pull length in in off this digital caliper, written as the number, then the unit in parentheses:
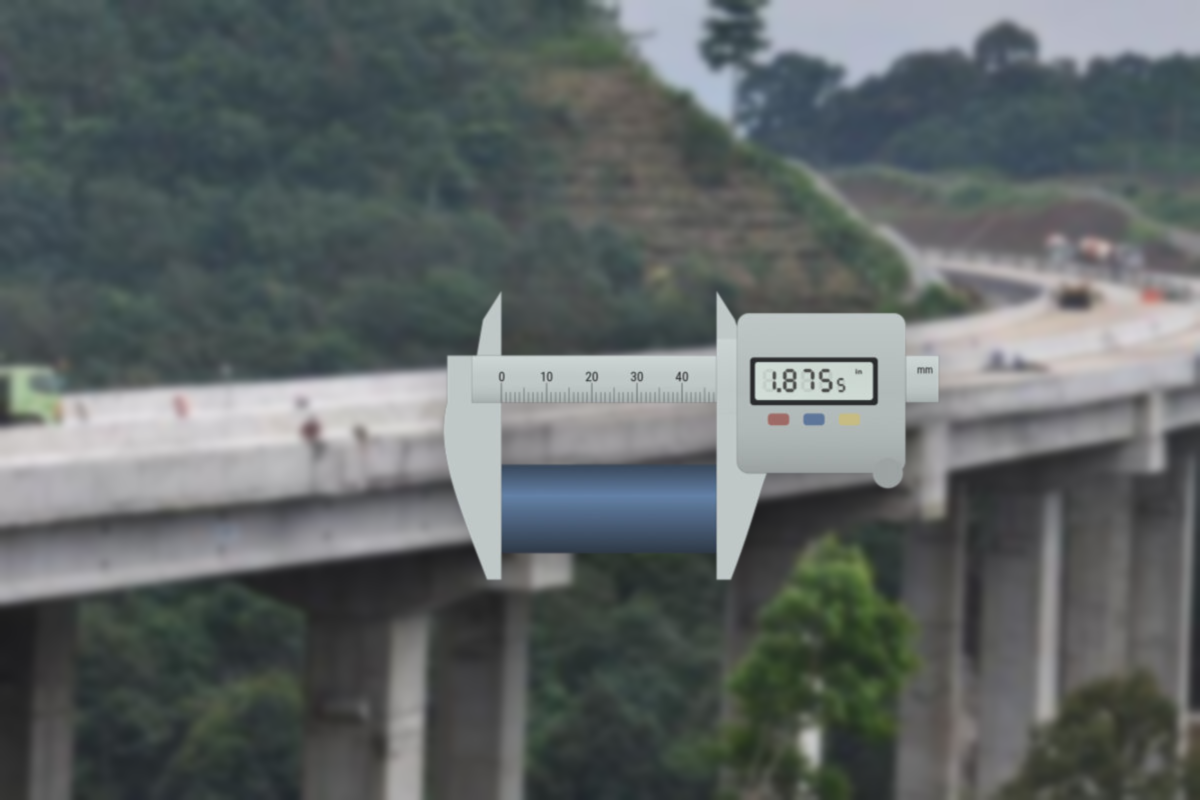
1.8755 (in)
